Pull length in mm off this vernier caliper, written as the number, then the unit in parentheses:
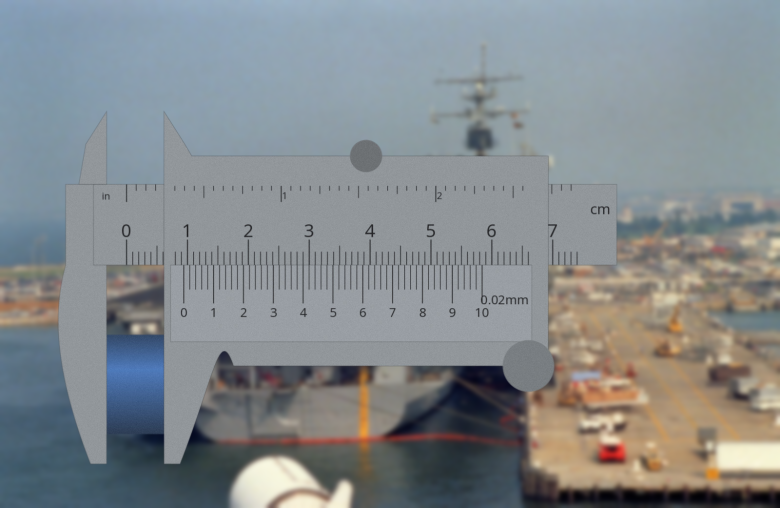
9.4 (mm)
